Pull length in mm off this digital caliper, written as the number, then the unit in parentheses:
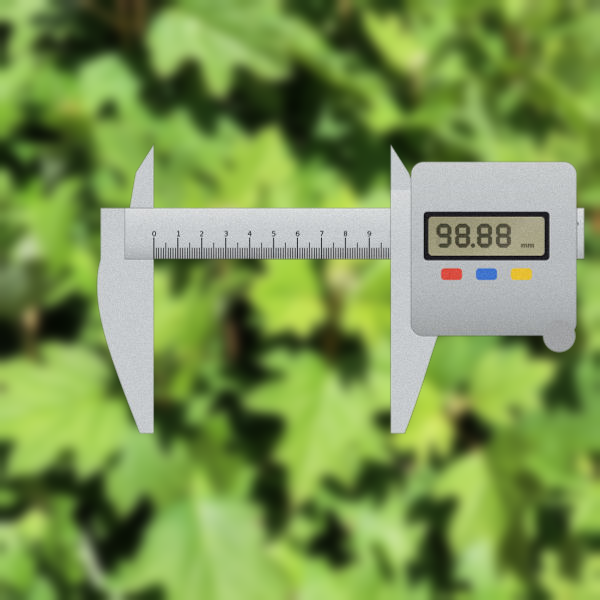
98.88 (mm)
